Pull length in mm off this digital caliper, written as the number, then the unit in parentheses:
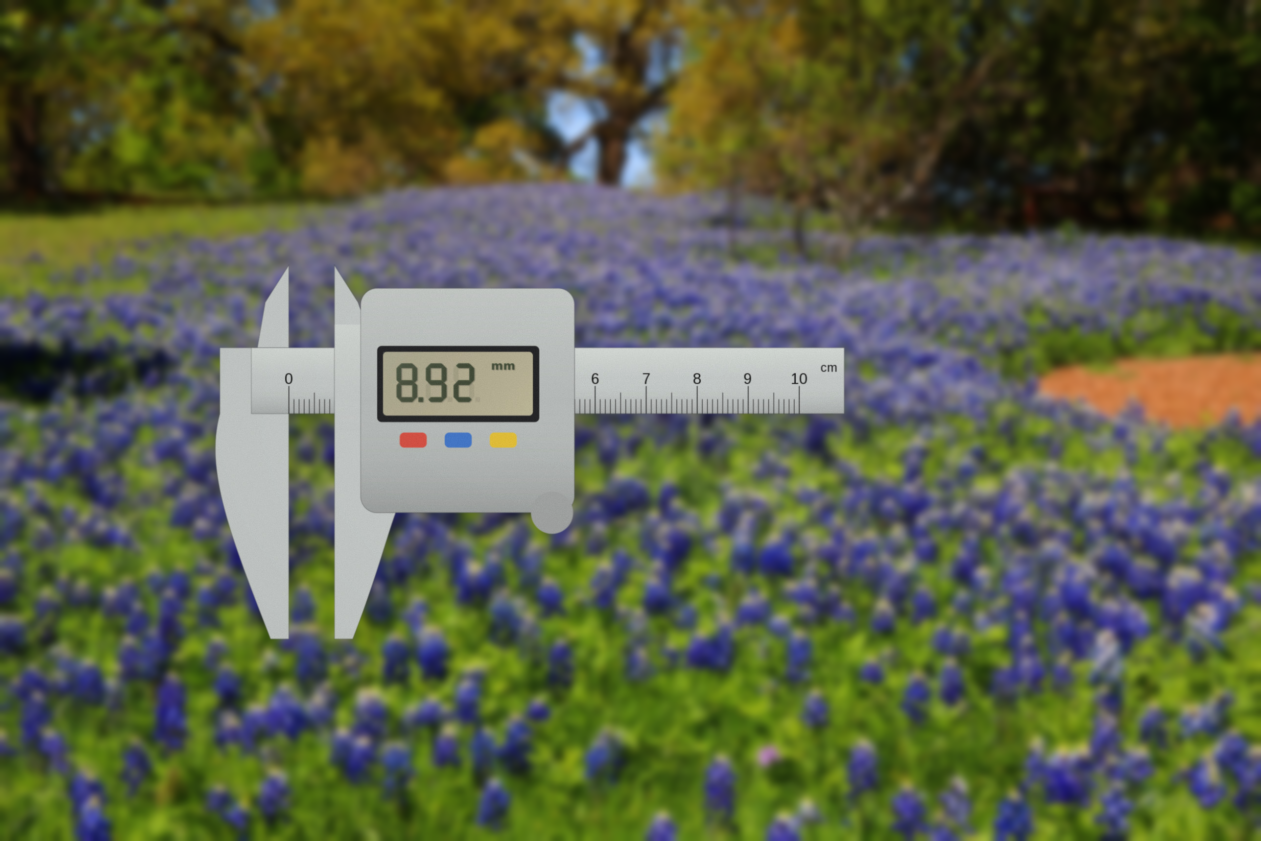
8.92 (mm)
